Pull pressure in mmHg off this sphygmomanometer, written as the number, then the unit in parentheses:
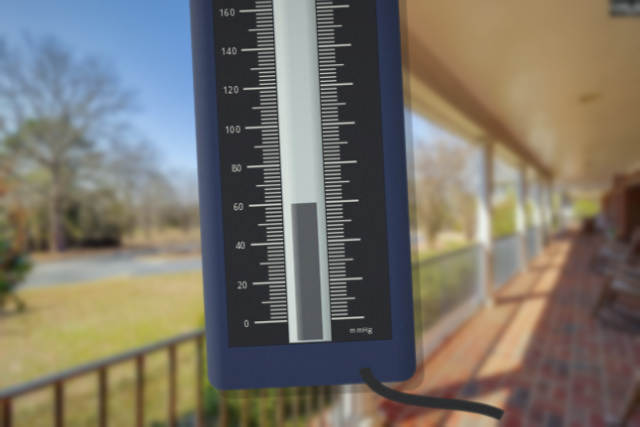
60 (mmHg)
